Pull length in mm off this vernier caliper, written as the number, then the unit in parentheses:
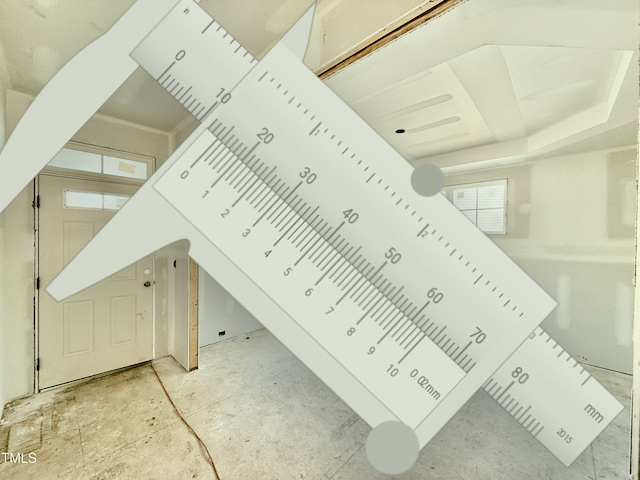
14.4 (mm)
